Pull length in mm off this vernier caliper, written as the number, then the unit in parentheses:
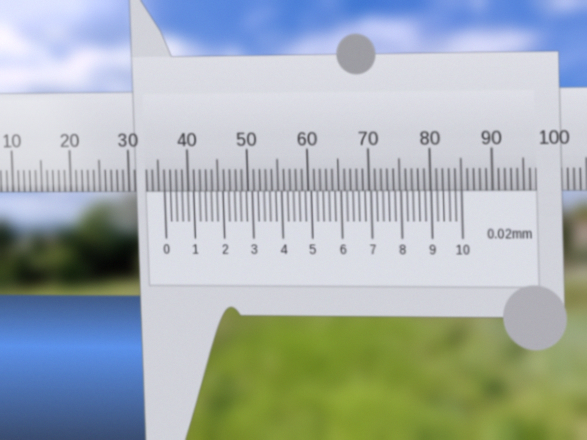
36.0 (mm)
